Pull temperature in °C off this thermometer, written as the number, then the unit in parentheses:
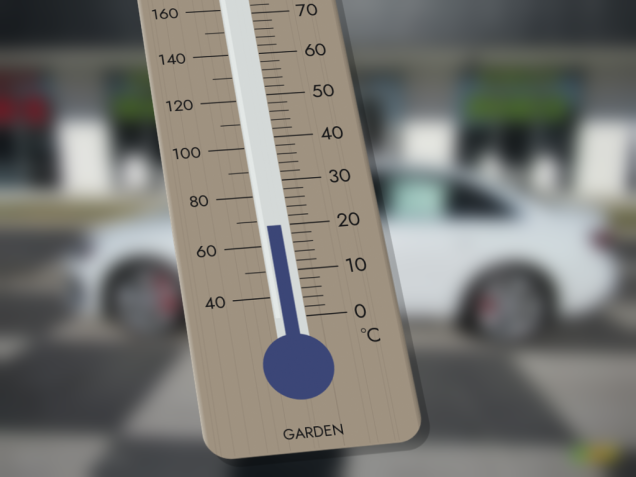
20 (°C)
